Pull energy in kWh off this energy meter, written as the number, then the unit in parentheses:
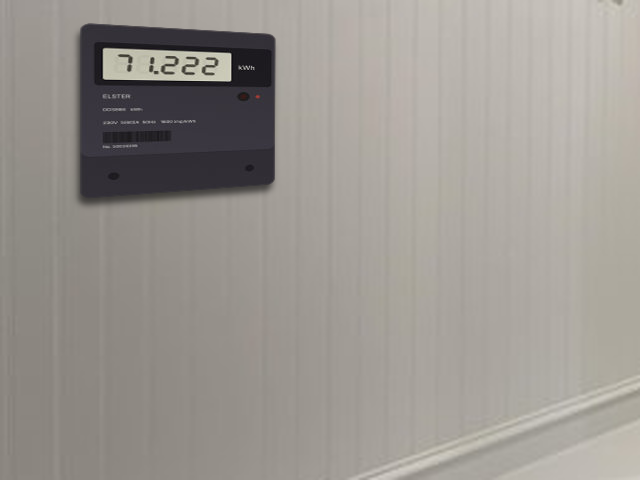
71.222 (kWh)
